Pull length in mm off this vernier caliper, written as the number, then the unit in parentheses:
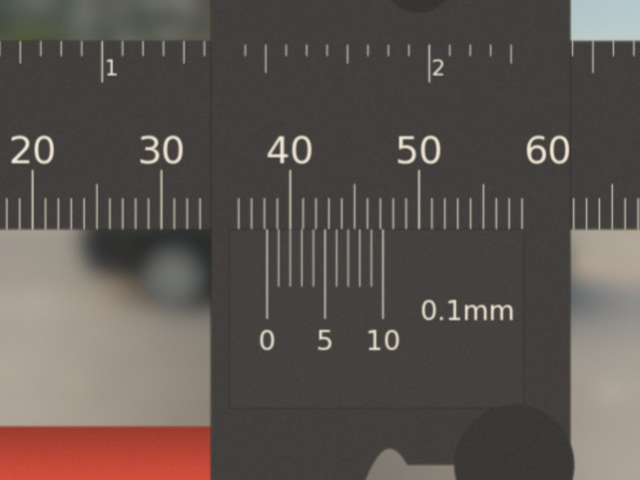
38.2 (mm)
